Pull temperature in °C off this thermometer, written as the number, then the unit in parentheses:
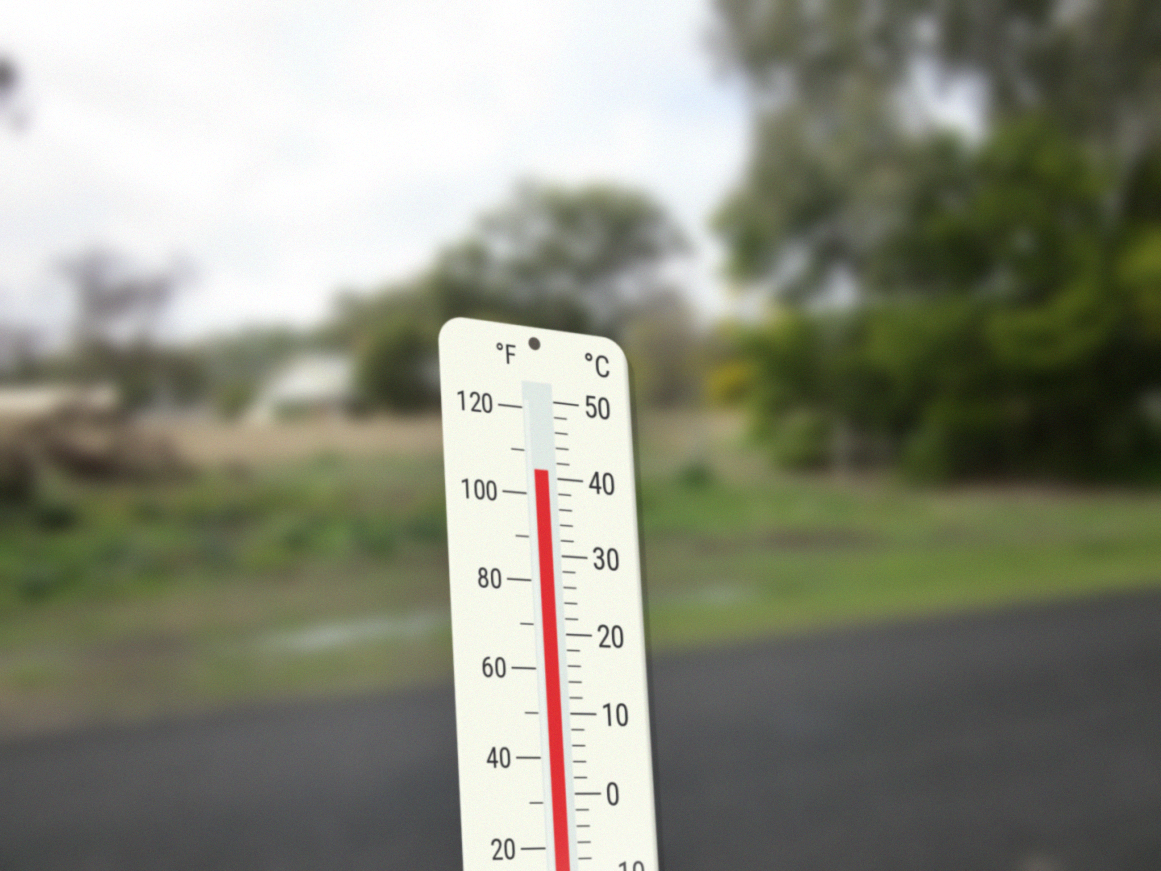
41 (°C)
